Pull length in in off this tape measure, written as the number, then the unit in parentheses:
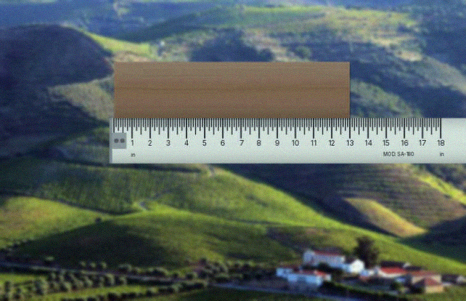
13 (in)
